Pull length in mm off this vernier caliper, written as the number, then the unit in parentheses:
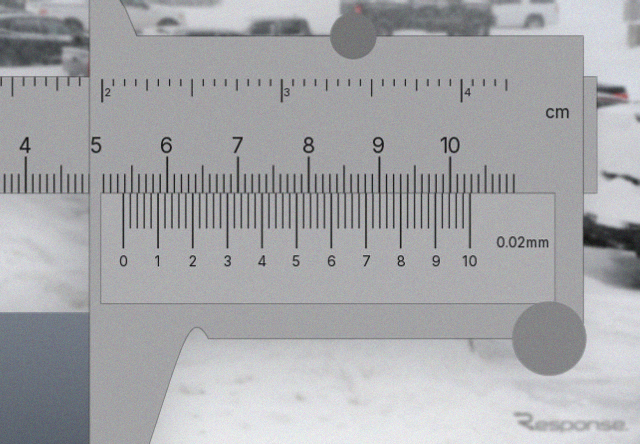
53.8 (mm)
